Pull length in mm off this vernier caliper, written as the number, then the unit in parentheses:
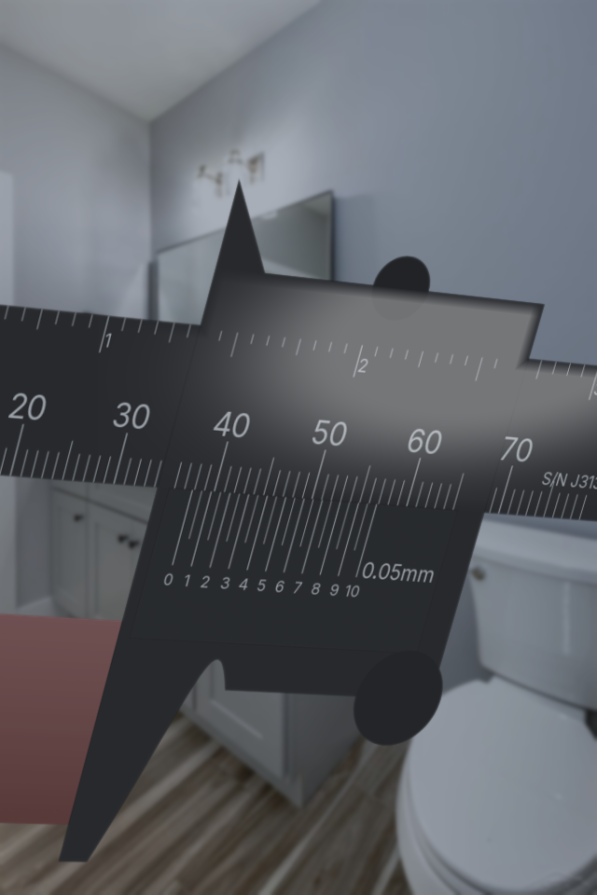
37.8 (mm)
